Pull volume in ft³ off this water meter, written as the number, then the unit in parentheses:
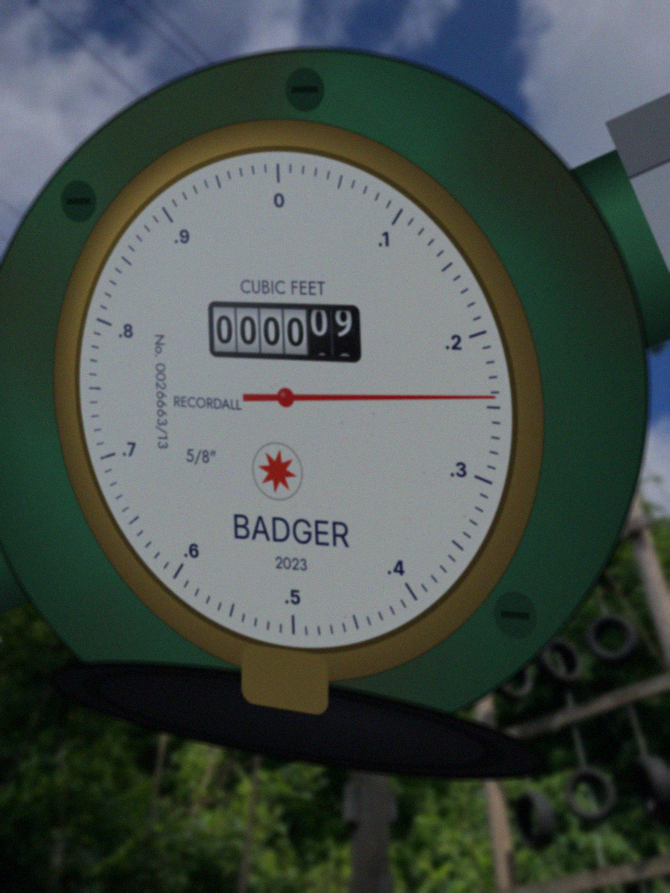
9.24 (ft³)
